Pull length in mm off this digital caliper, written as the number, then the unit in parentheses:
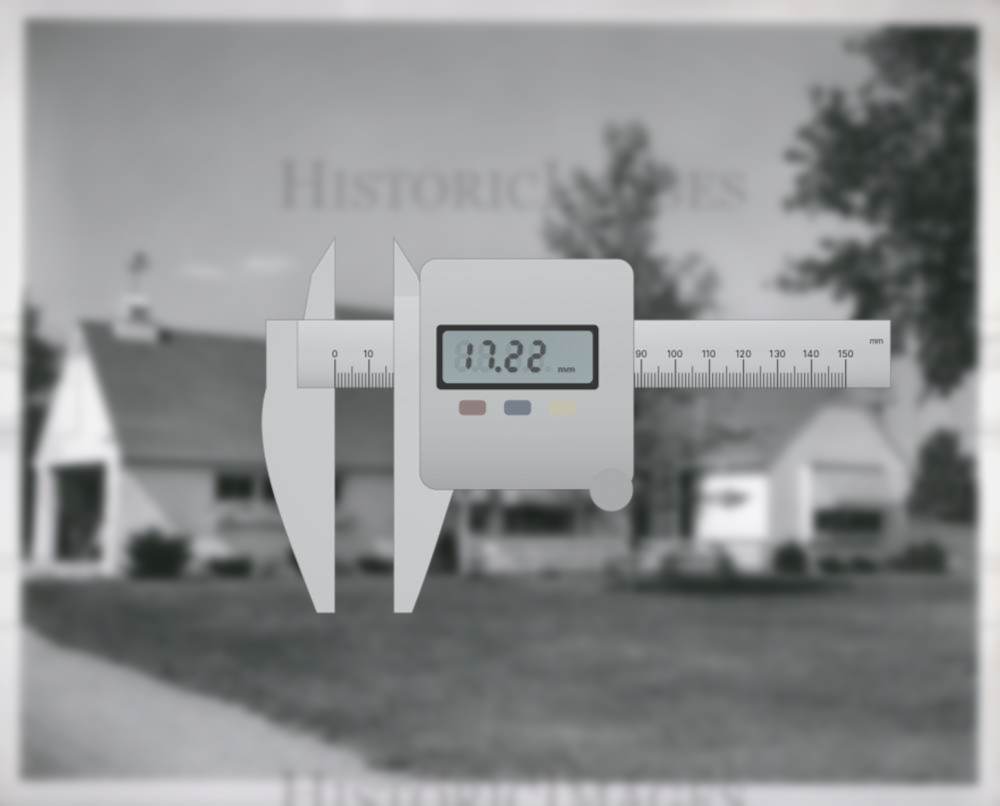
17.22 (mm)
